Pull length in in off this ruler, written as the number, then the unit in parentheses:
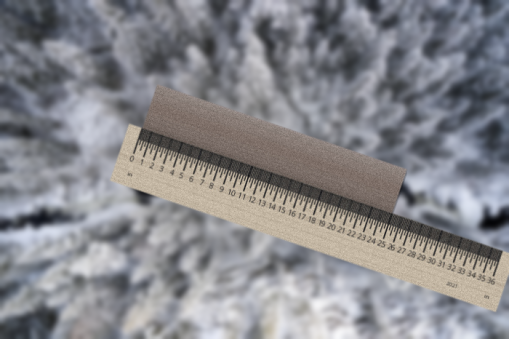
25 (in)
